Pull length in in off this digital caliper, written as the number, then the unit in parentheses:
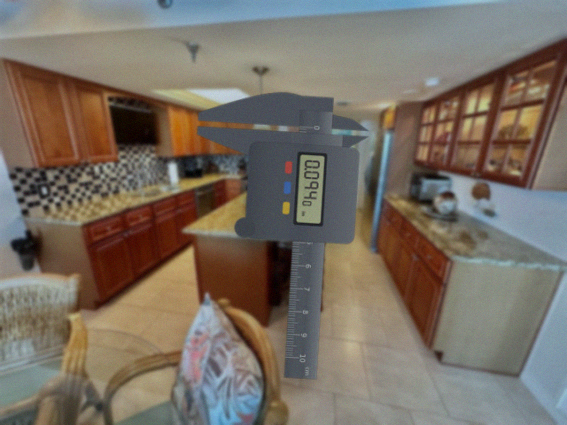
0.0940 (in)
